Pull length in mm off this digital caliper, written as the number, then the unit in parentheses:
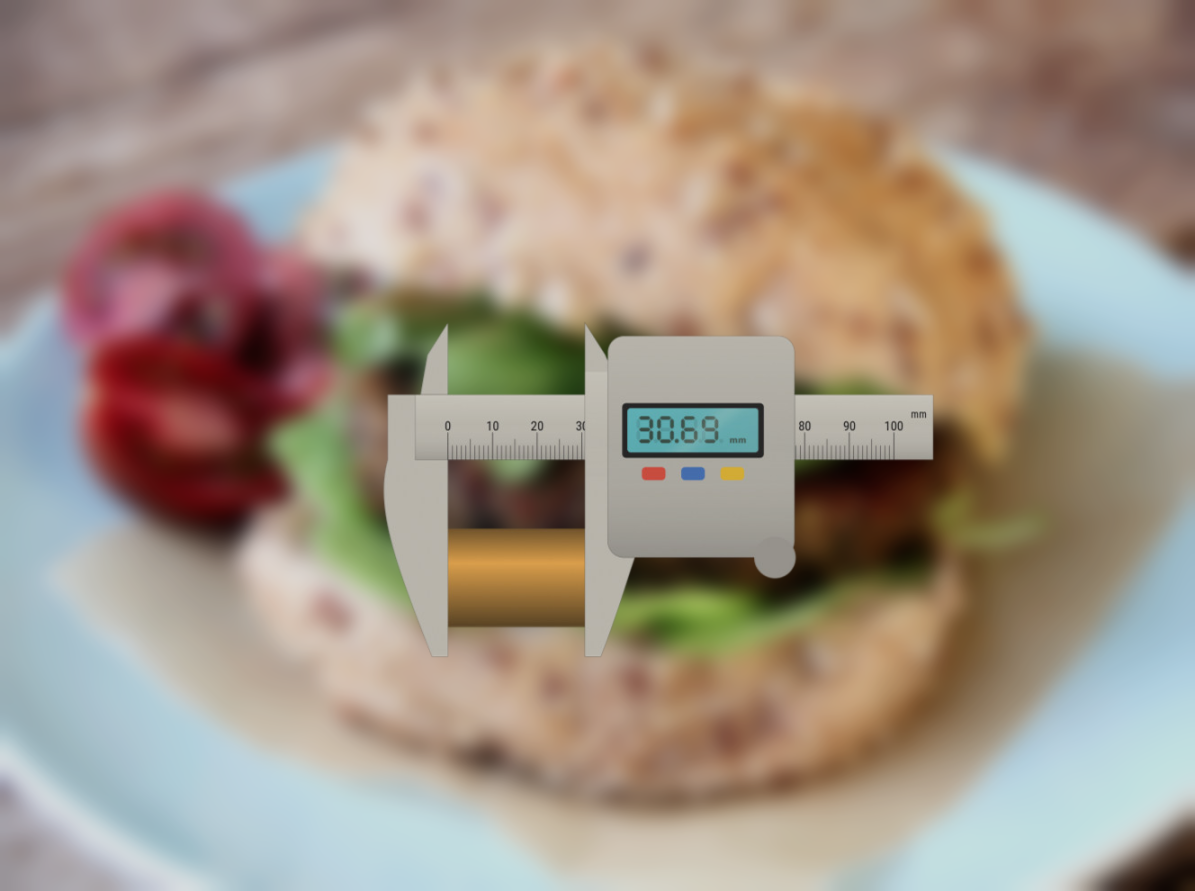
30.69 (mm)
